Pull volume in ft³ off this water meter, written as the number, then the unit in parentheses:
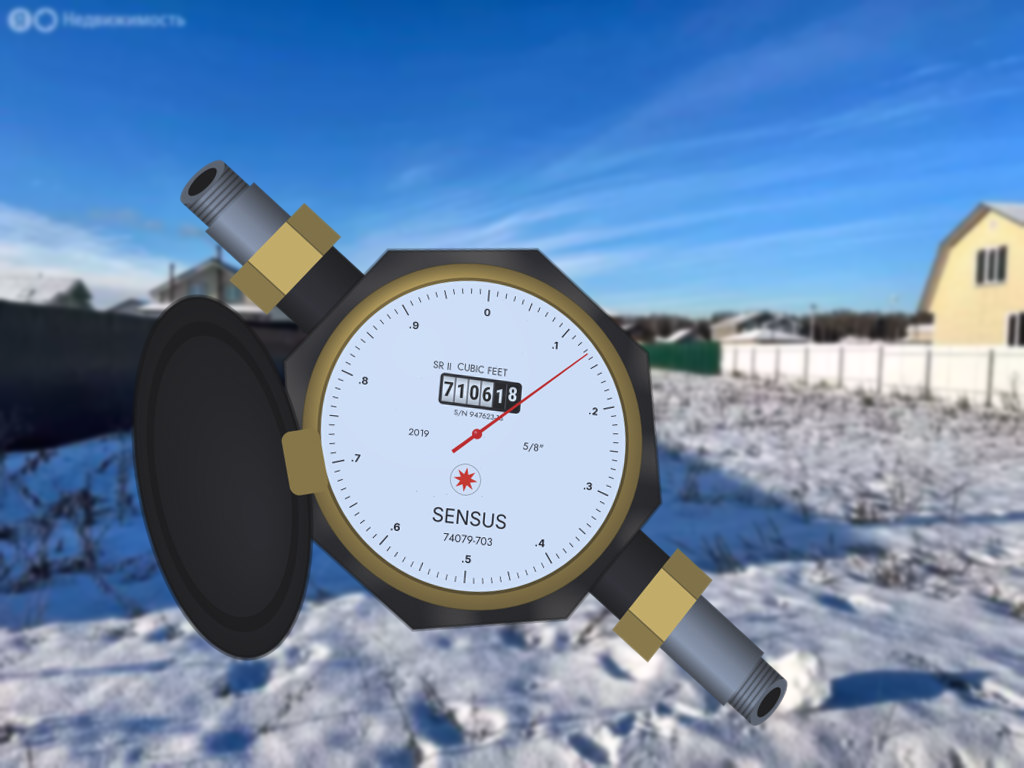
710618.13 (ft³)
